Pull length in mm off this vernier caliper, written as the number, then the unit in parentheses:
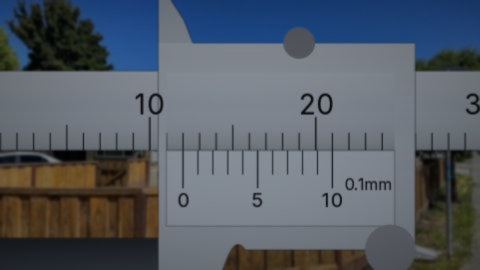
12.0 (mm)
